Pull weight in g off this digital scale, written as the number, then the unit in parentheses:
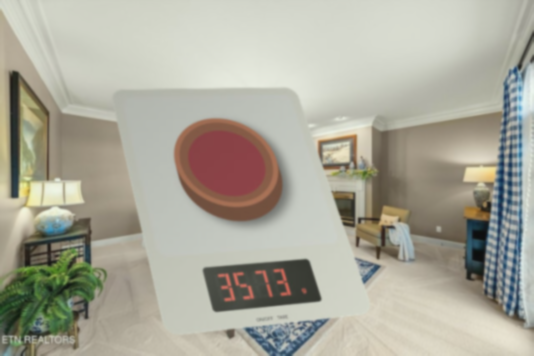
3573 (g)
